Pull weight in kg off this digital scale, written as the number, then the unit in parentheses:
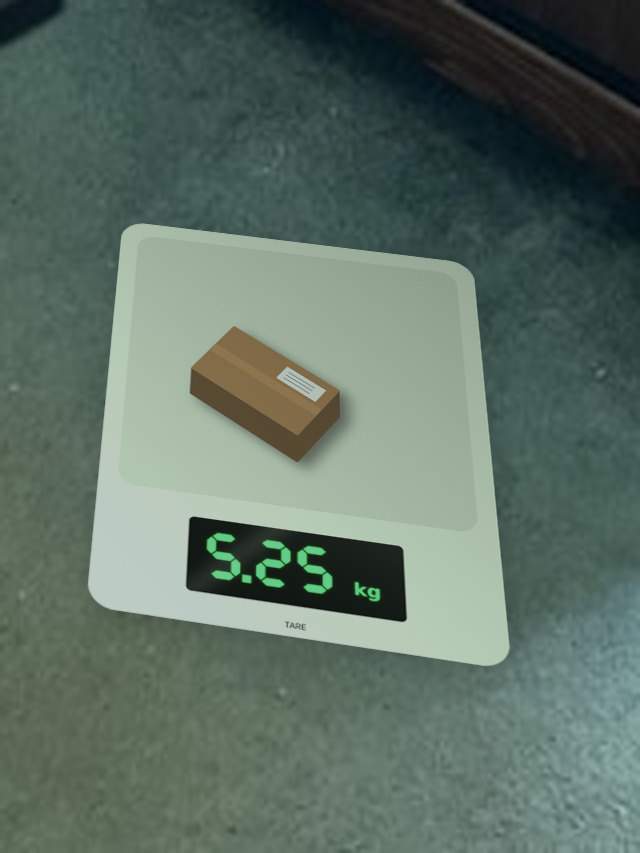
5.25 (kg)
